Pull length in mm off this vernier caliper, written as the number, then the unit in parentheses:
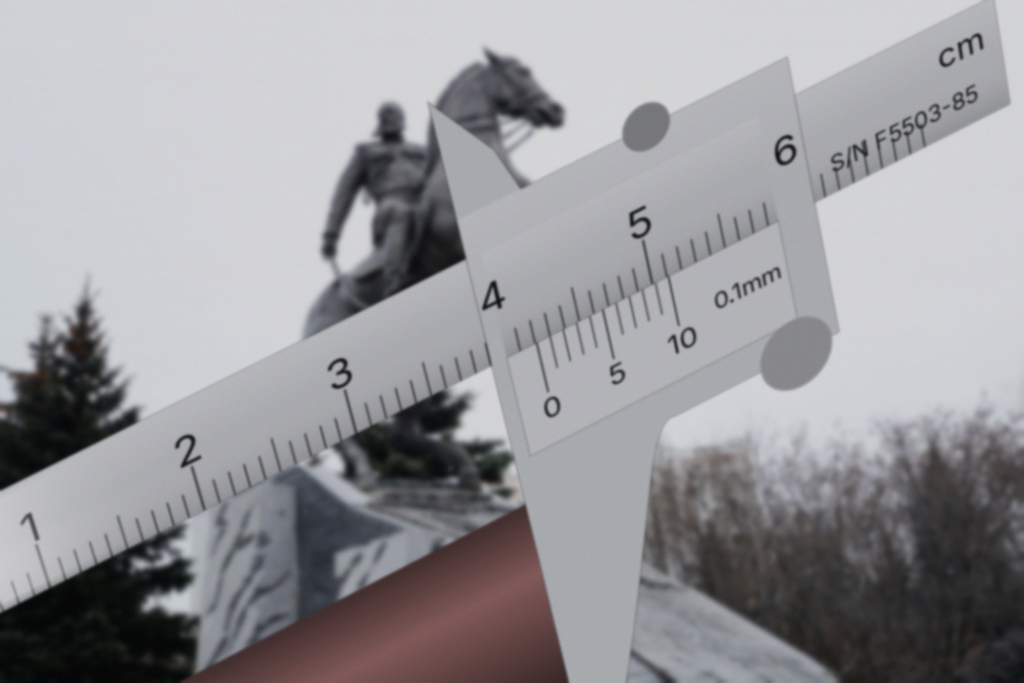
42.1 (mm)
